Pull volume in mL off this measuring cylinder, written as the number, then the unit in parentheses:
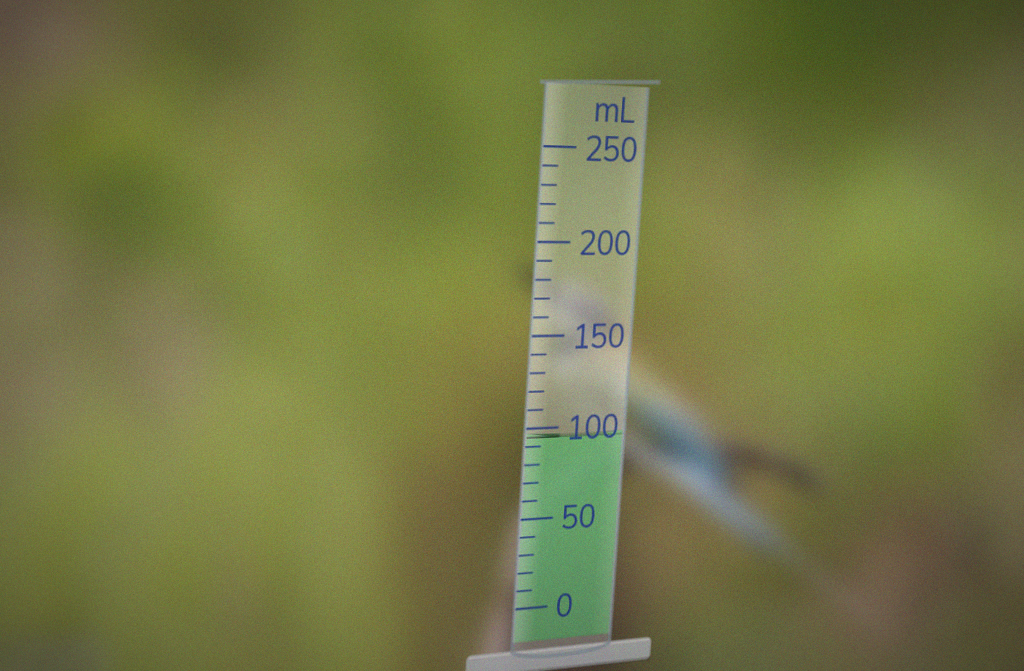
95 (mL)
